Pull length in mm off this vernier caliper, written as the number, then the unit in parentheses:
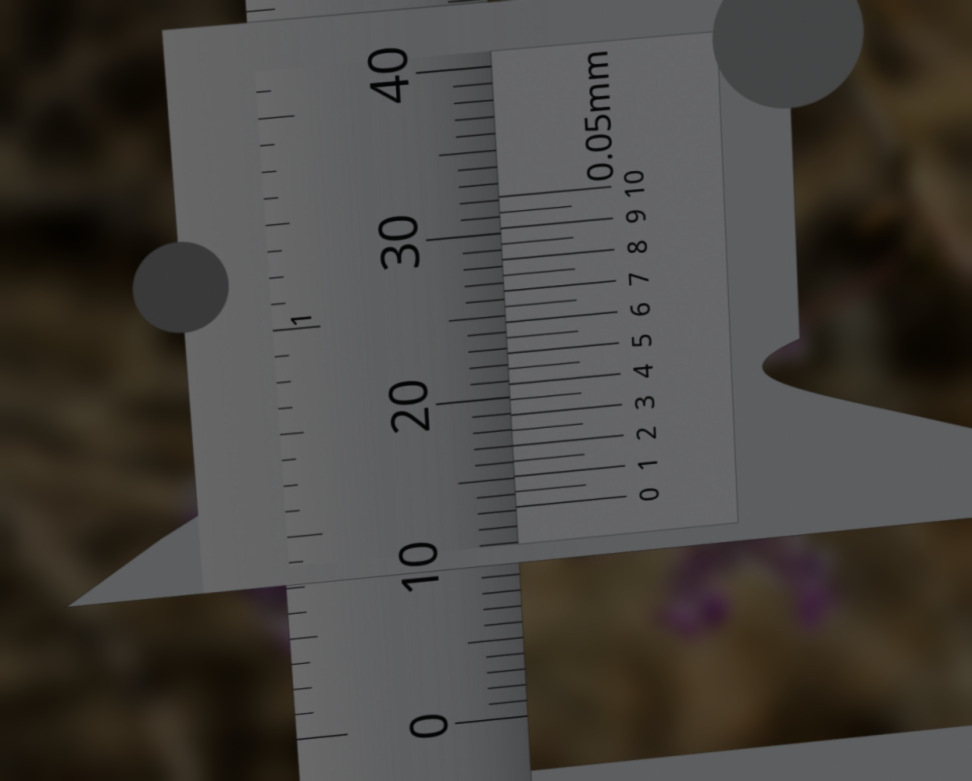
13.2 (mm)
